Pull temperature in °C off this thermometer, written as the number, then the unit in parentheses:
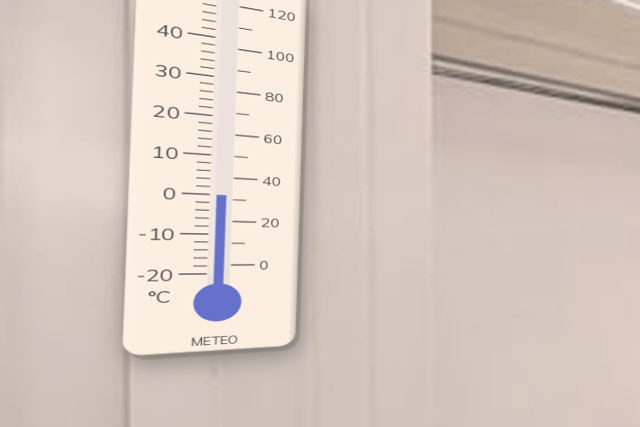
0 (°C)
